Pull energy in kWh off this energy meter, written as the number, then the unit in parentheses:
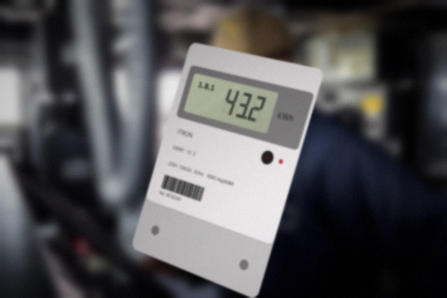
43.2 (kWh)
